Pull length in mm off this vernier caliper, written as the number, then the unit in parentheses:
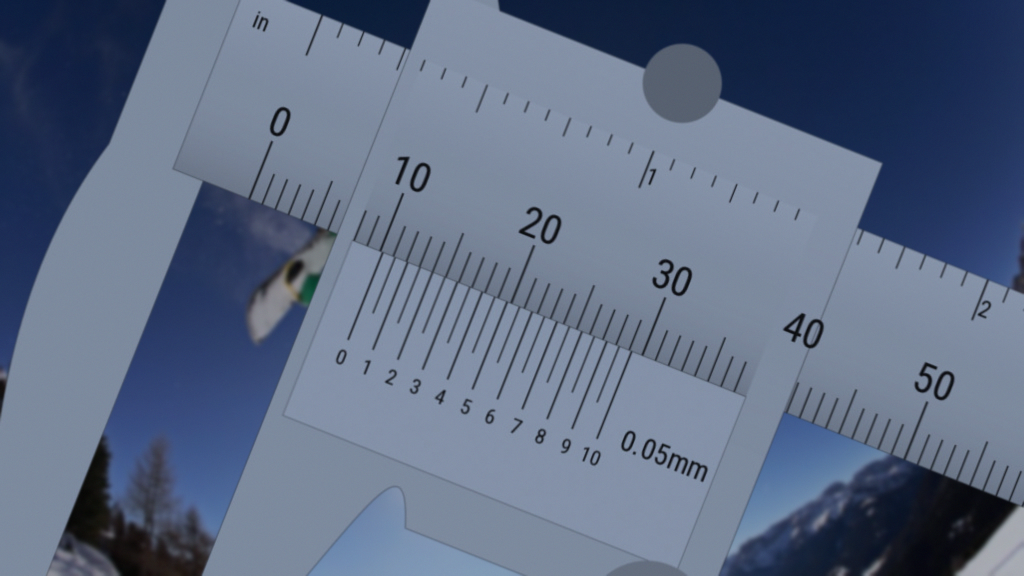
10.2 (mm)
